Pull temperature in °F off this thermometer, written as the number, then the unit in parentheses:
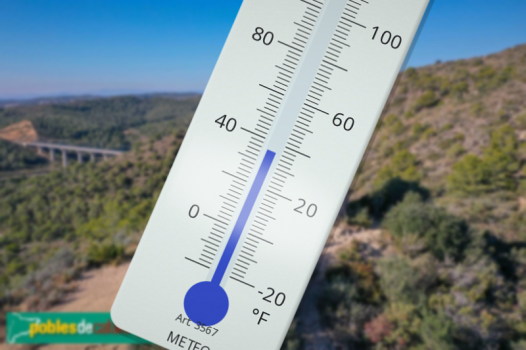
36 (°F)
